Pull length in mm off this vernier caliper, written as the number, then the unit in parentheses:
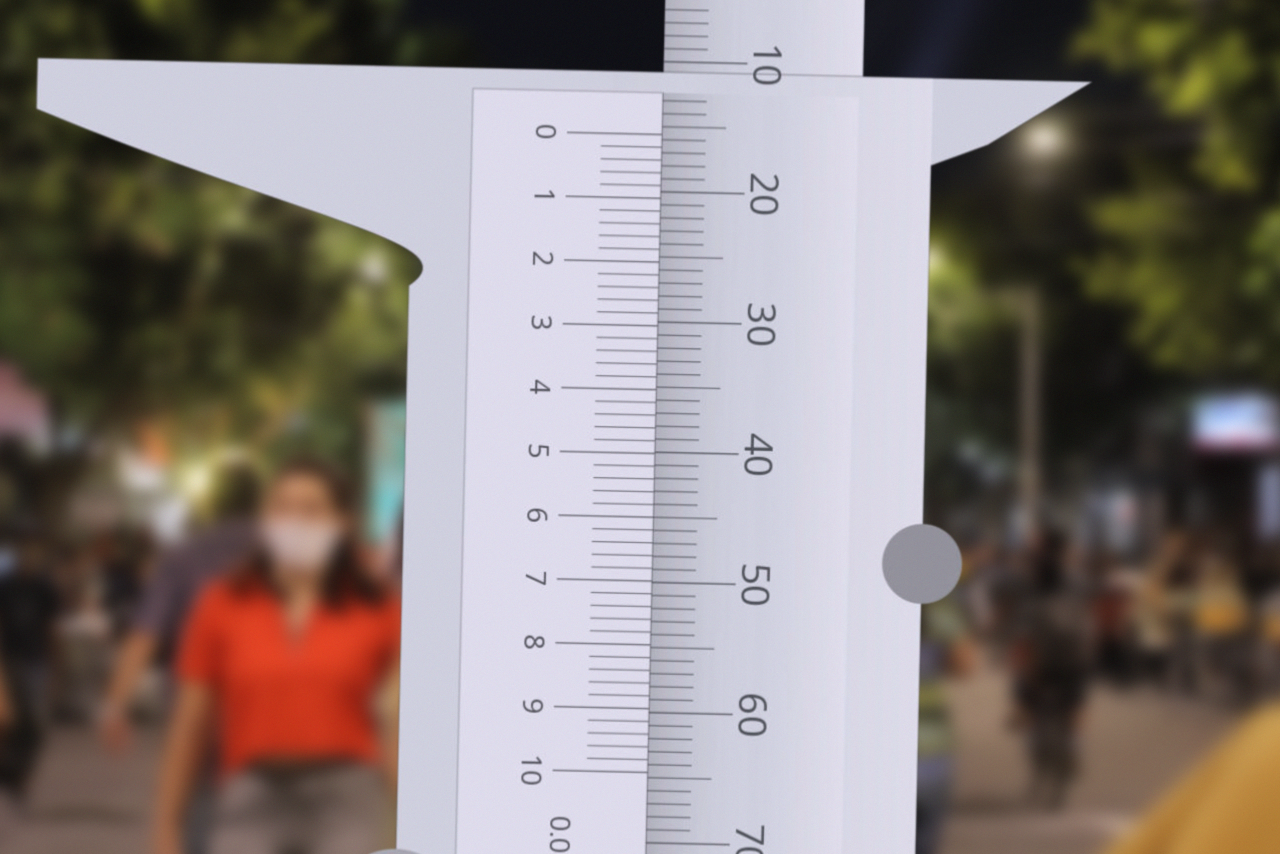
15.6 (mm)
